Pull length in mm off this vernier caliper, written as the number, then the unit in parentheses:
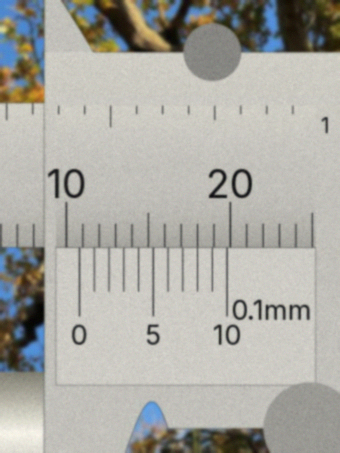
10.8 (mm)
